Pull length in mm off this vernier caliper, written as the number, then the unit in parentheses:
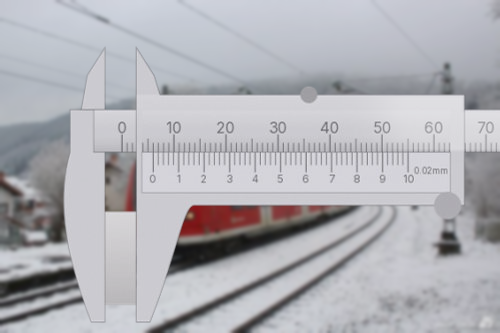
6.0 (mm)
